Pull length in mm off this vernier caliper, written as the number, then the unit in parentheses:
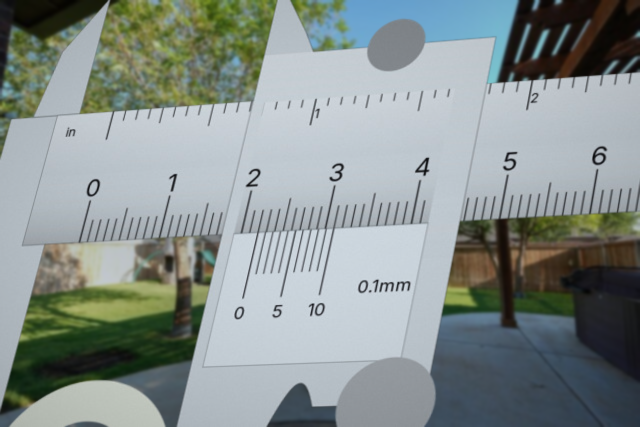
22.0 (mm)
